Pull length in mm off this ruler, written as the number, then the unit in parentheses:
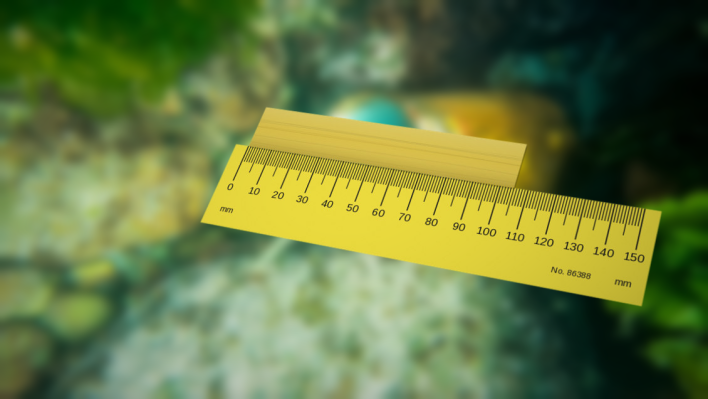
105 (mm)
